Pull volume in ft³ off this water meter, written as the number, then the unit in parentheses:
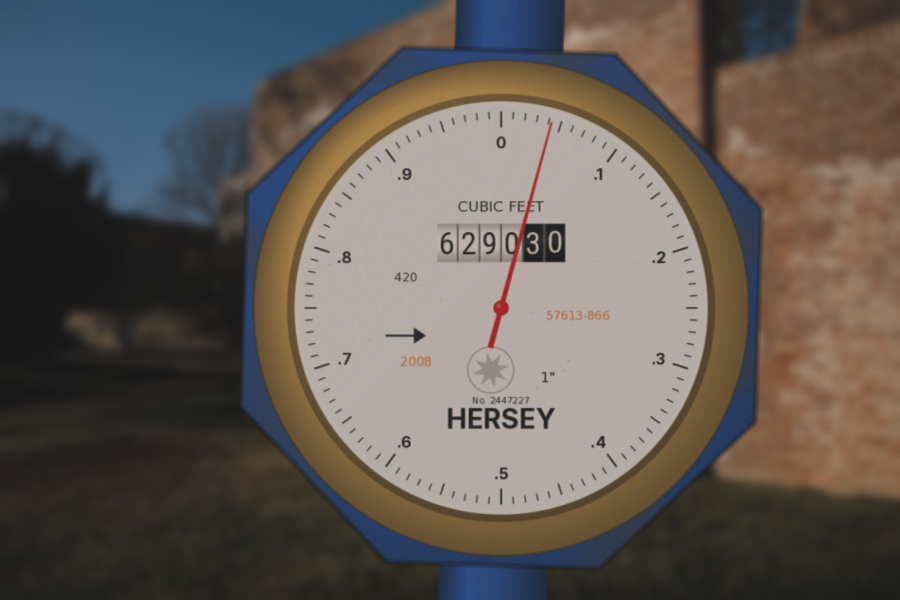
629030.04 (ft³)
